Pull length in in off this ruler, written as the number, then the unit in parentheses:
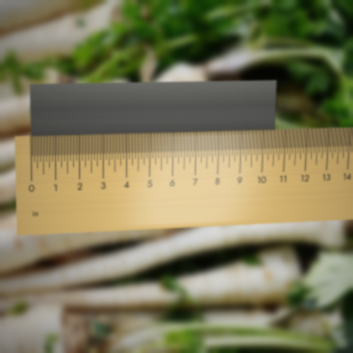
10.5 (in)
